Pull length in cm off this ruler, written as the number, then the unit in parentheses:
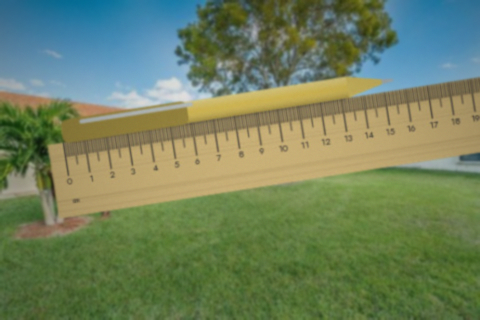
15.5 (cm)
